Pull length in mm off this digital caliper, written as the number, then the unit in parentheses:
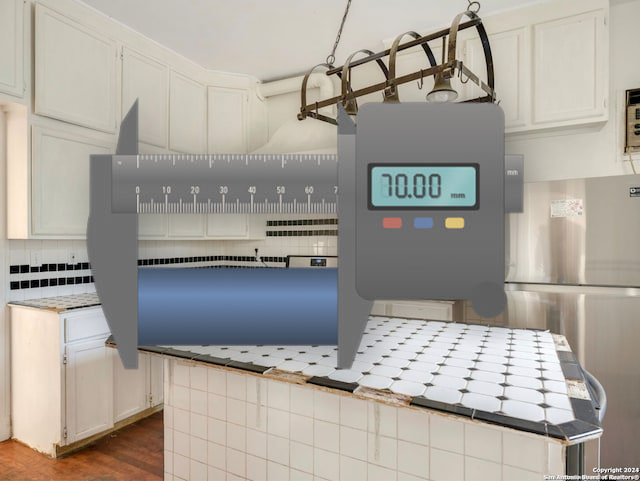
70.00 (mm)
